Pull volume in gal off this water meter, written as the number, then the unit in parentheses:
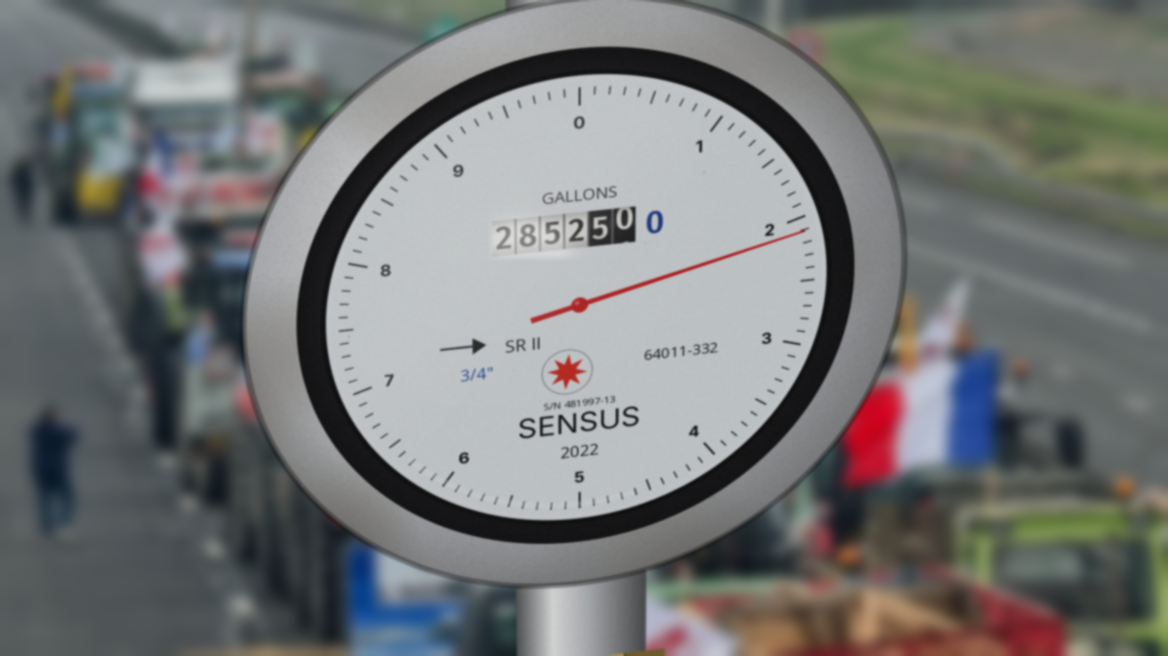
2852502.1 (gal)
